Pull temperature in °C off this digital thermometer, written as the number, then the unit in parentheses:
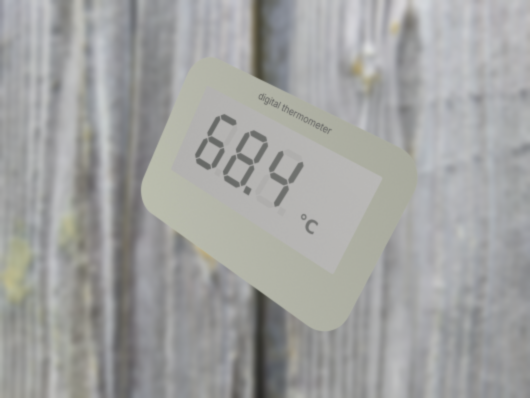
68.4 (°C)
